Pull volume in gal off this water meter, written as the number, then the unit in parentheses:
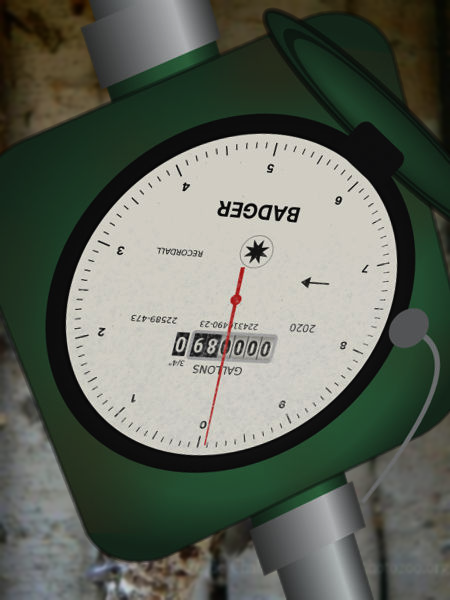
889.9 (gal)
